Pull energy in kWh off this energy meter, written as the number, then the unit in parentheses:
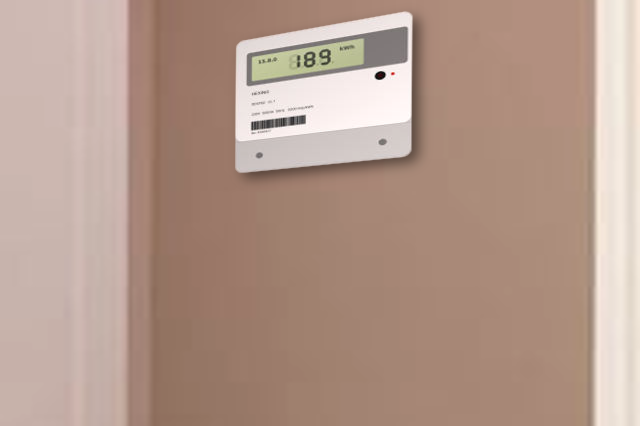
189 (kWh)
